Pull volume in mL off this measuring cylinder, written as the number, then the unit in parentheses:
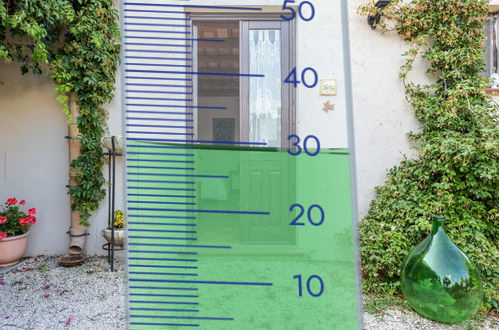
29 (mL)
